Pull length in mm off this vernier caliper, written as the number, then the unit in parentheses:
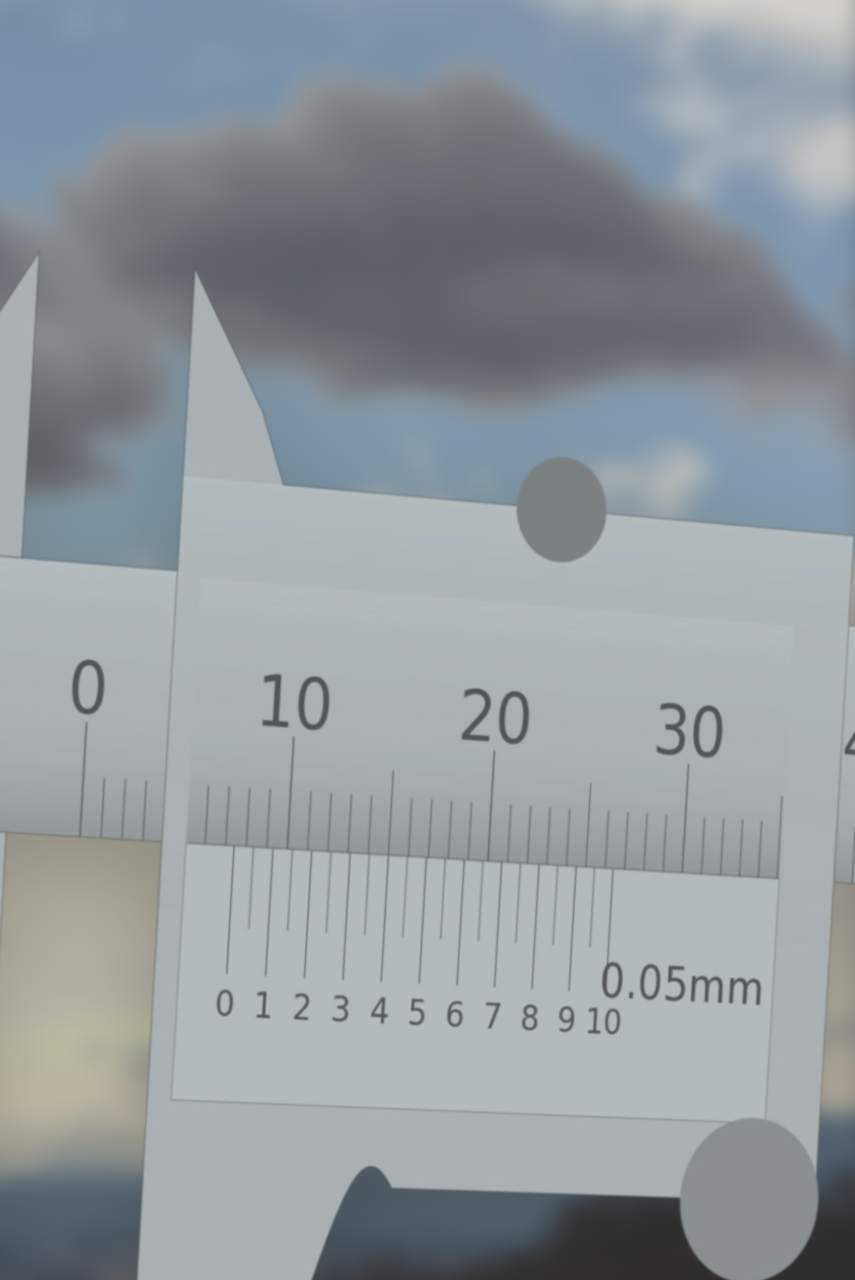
7.4 (mm)
